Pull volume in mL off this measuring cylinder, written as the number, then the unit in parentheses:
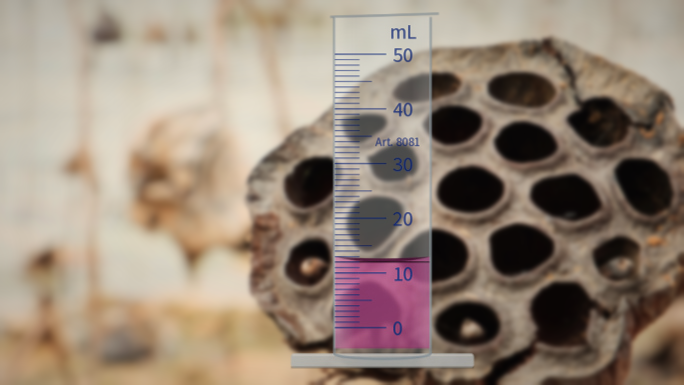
12 (mL)
